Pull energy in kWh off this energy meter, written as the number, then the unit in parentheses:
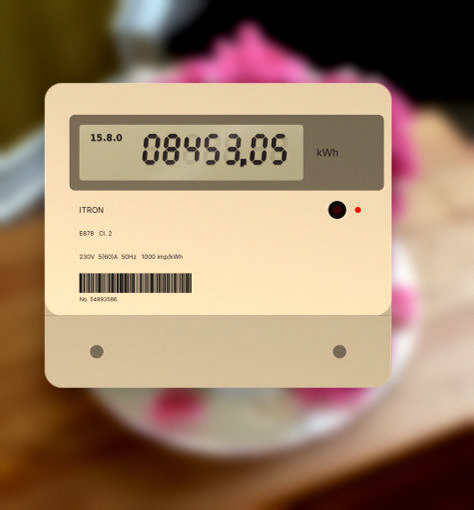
8453.05 (kWh)
